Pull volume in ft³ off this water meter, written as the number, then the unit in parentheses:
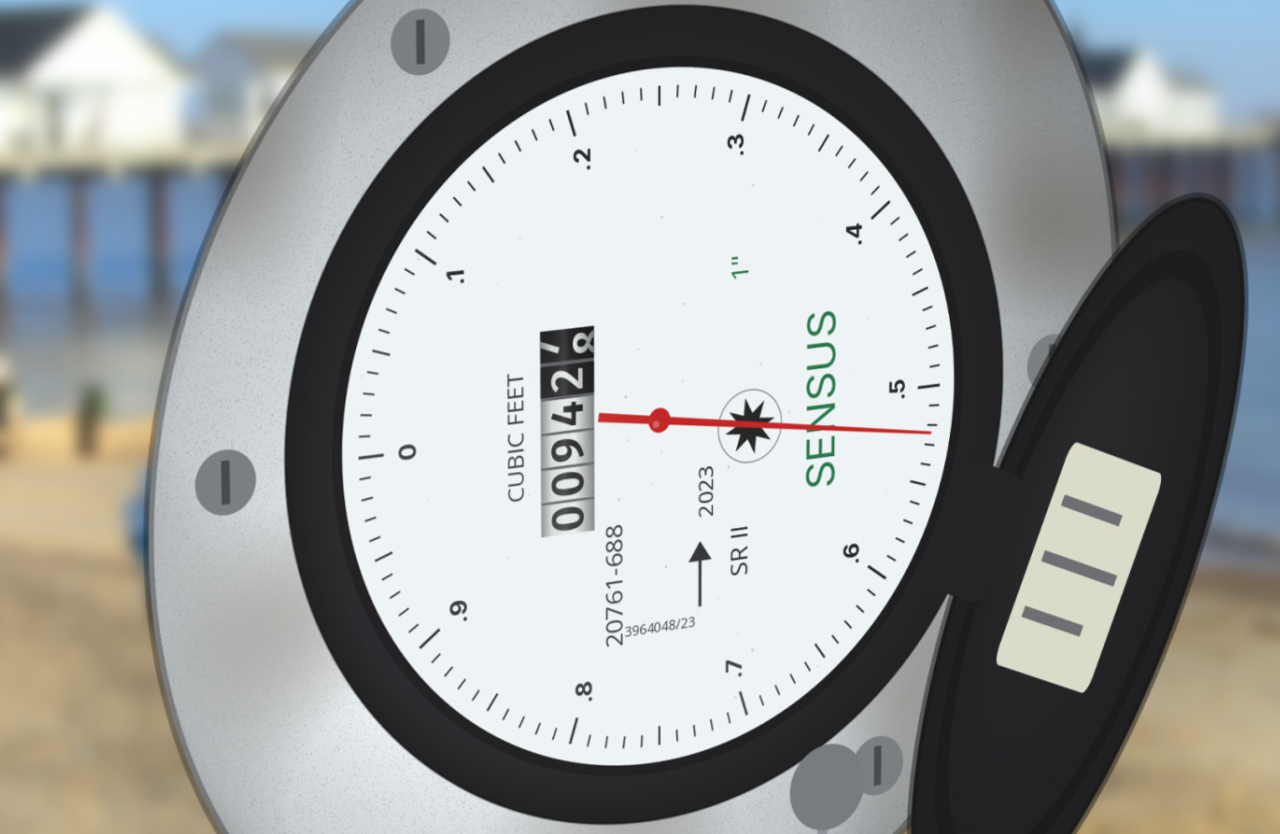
9427.52 (ft³)
